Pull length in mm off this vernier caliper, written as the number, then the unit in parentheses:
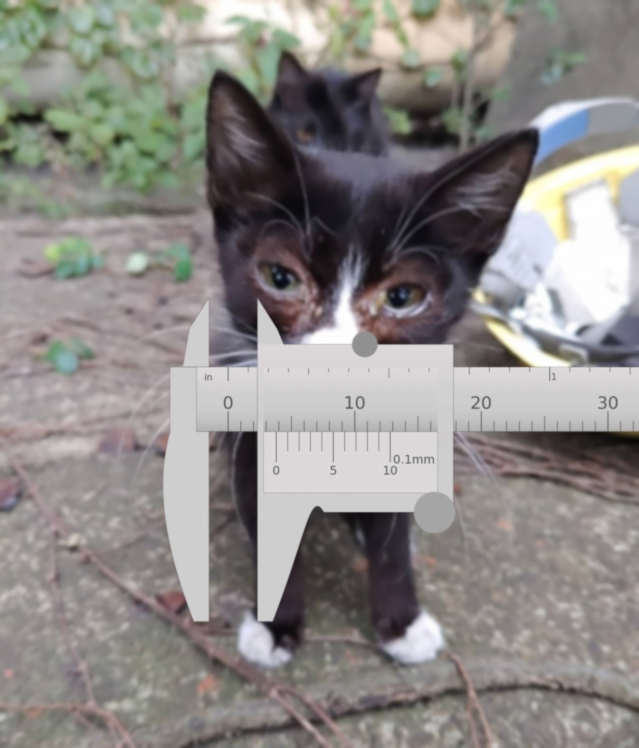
3.8 (mm)
